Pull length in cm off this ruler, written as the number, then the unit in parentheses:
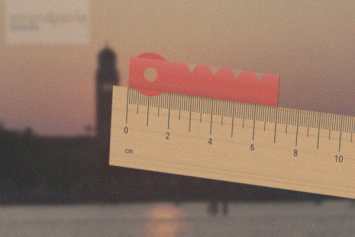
7 (cm)
